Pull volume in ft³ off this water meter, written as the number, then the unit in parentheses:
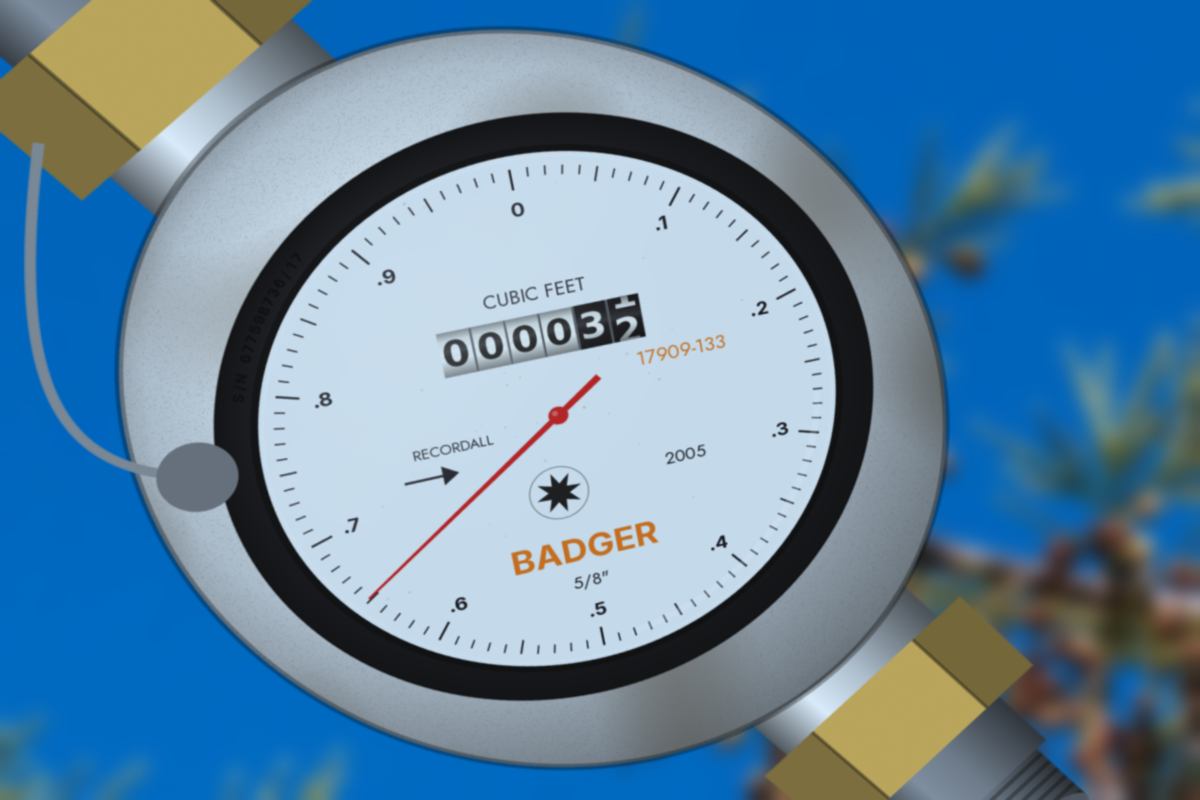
31.65 (ft³)
